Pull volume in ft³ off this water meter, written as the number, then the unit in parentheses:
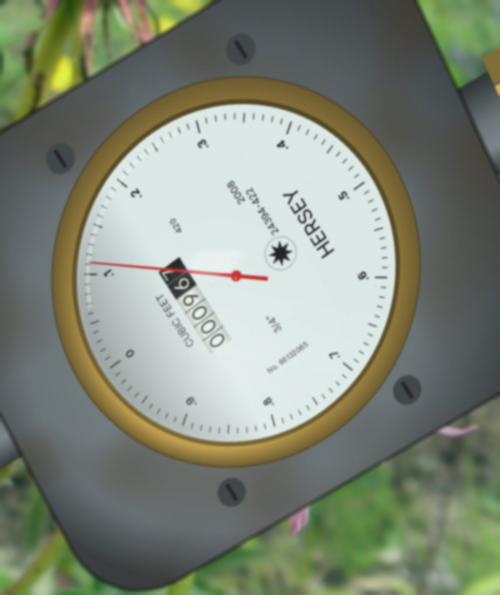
967.11 (ft³)
